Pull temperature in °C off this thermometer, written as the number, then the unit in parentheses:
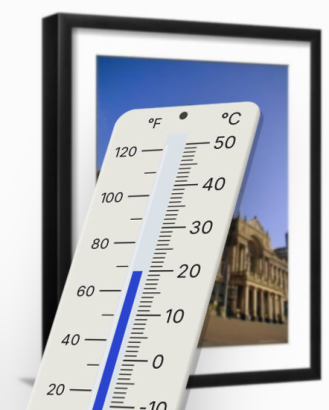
20 (°C)
